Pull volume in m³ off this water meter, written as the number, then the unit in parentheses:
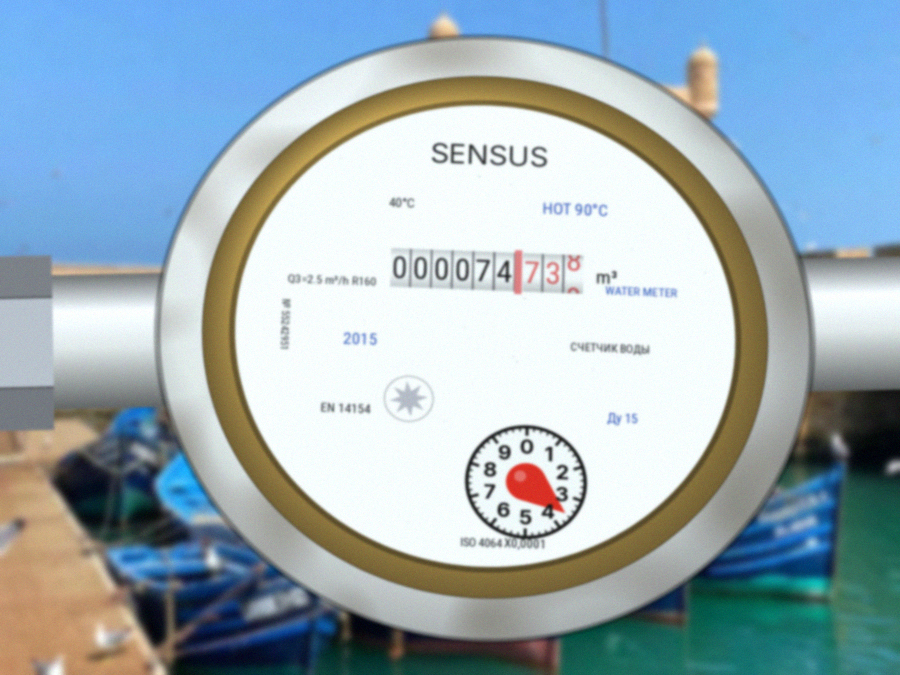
74.7383 (m³)
